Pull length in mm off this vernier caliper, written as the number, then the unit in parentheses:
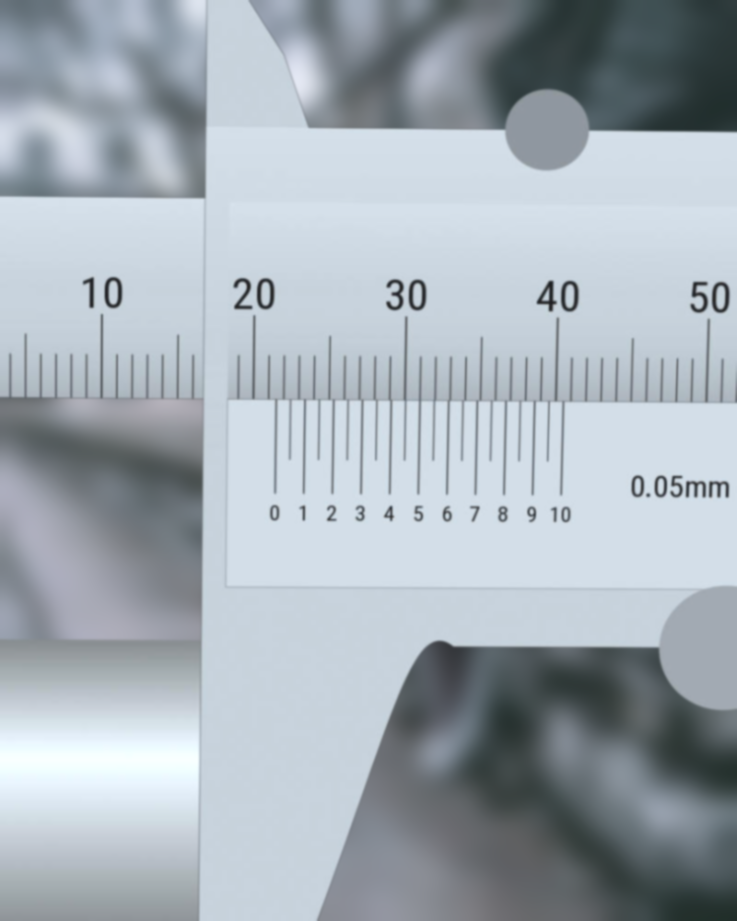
21.5 (mm)
